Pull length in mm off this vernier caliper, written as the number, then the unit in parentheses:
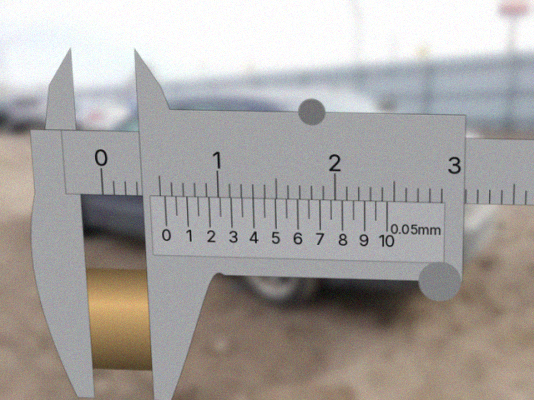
5.4 (mm)
